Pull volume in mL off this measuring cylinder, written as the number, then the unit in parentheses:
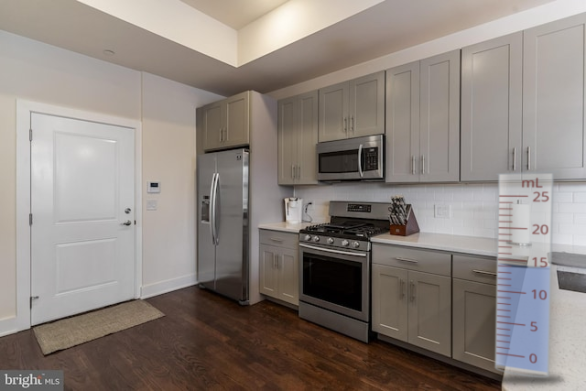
14 (mL)
